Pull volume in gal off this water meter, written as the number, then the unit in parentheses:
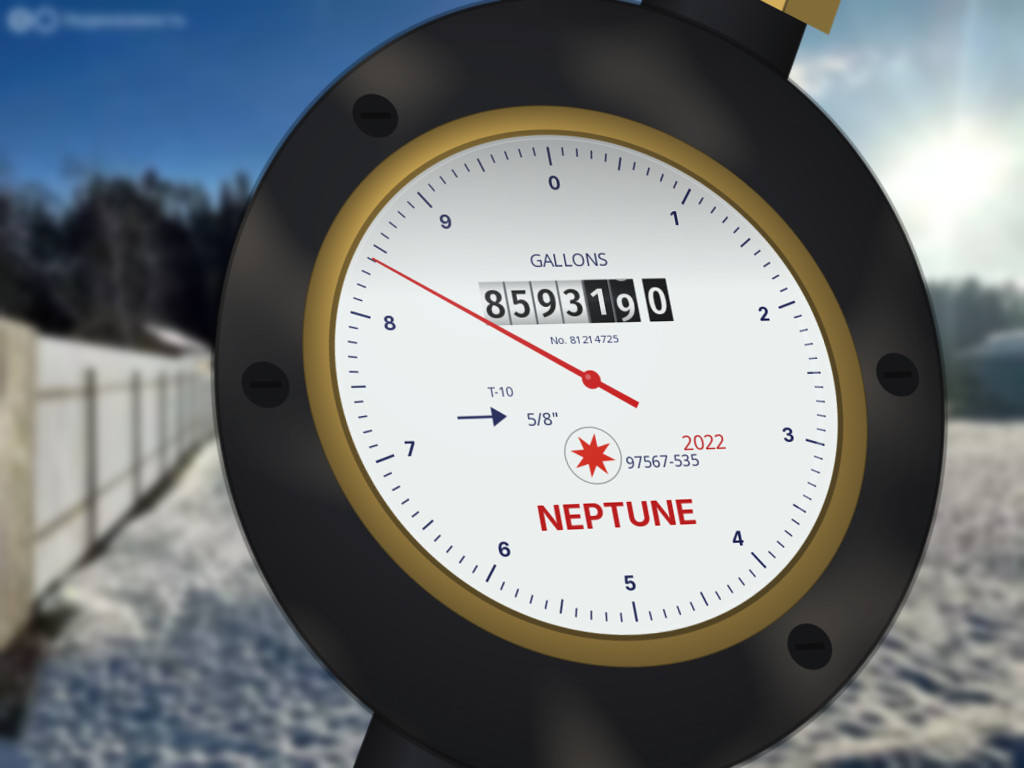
8593188.4 (gal)
